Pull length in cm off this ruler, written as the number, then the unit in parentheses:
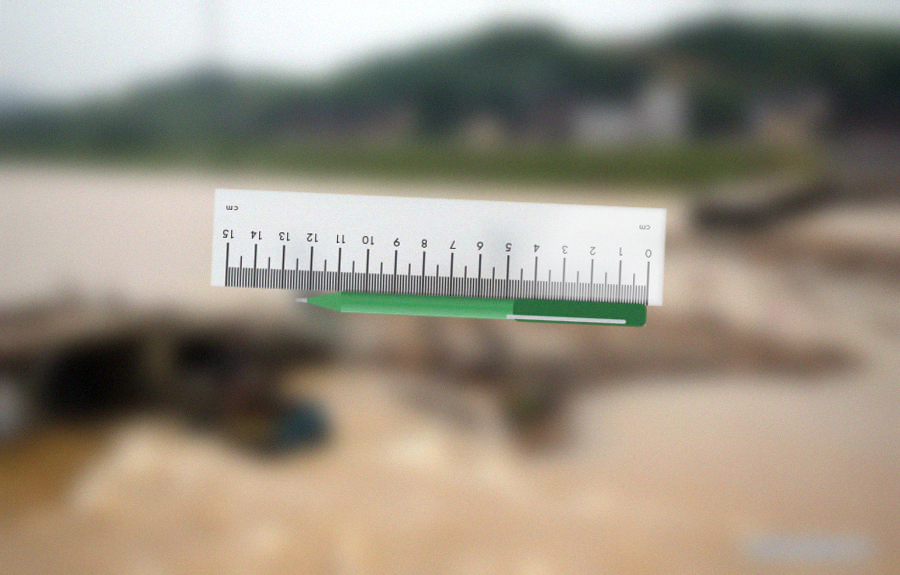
12.5 (cm)
